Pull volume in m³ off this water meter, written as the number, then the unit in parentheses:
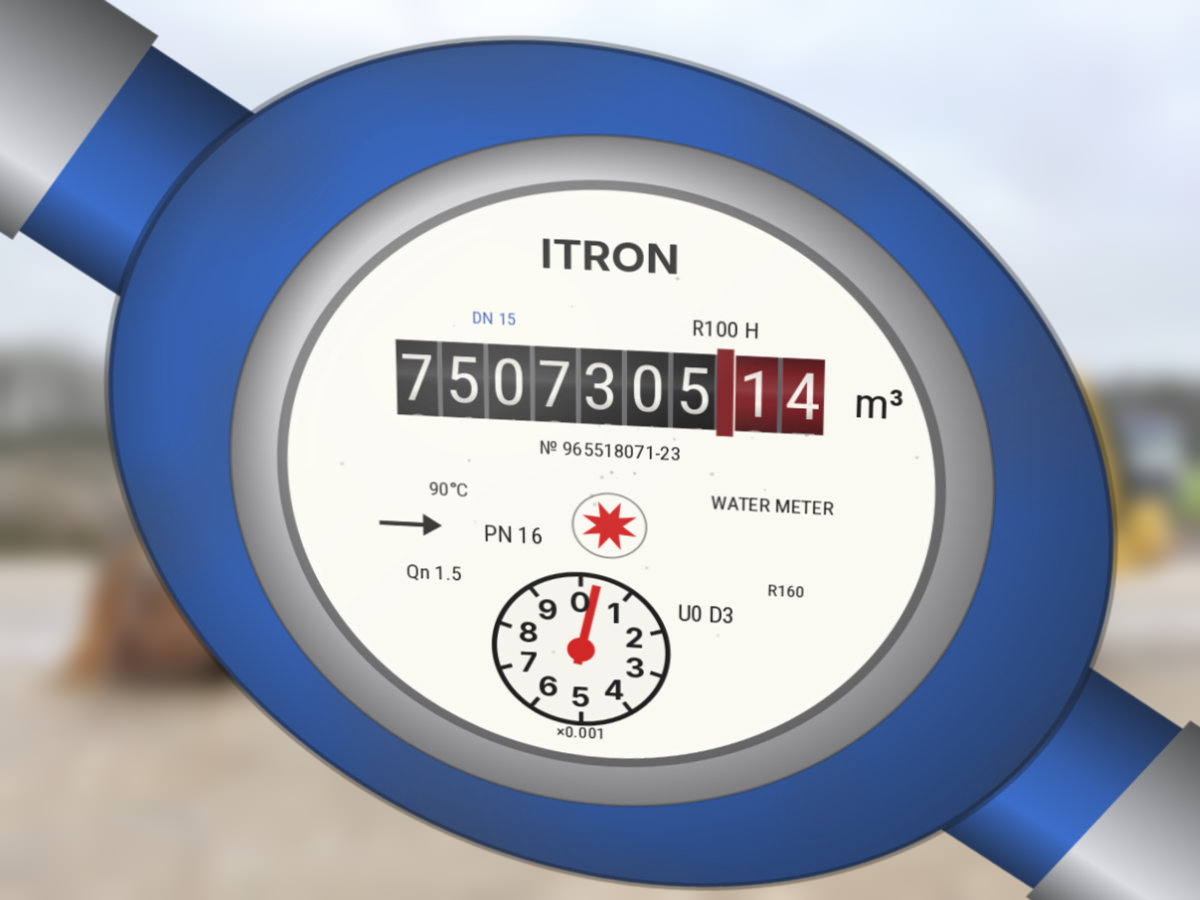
7507305.140 (m³)
